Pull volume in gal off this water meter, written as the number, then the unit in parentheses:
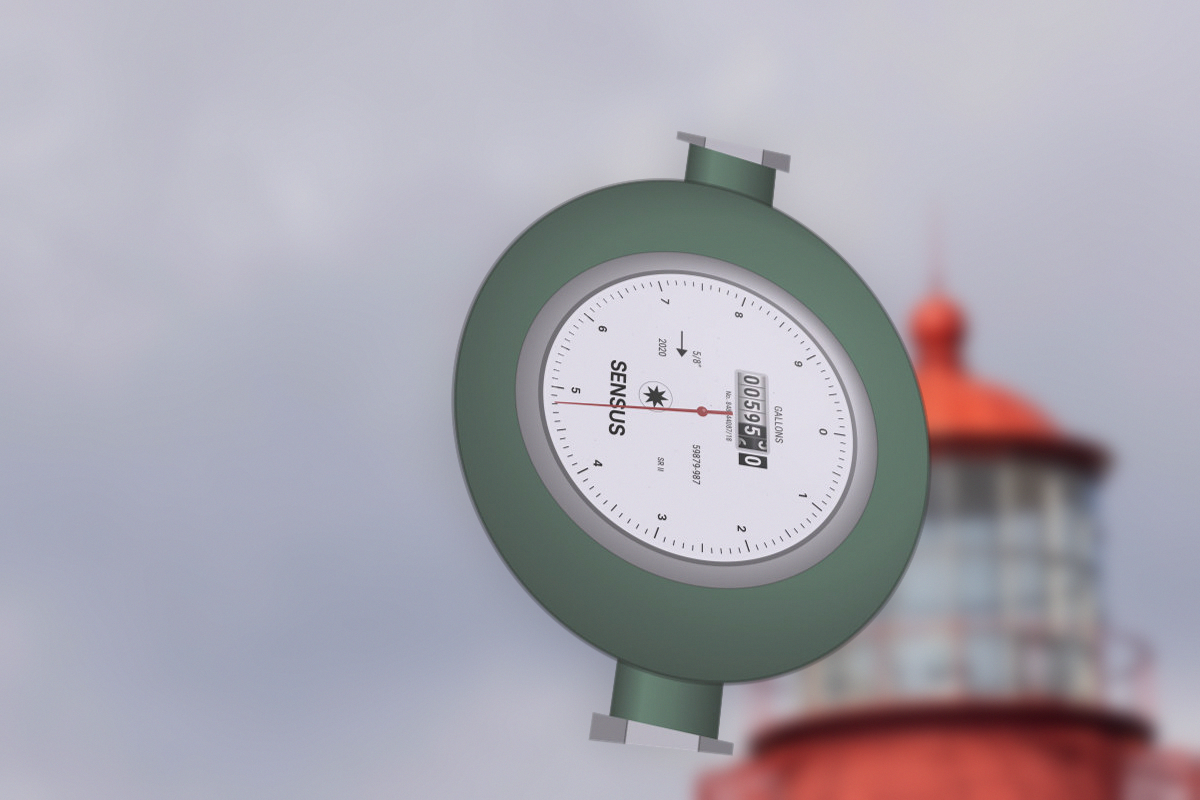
59554.8 (gal)
